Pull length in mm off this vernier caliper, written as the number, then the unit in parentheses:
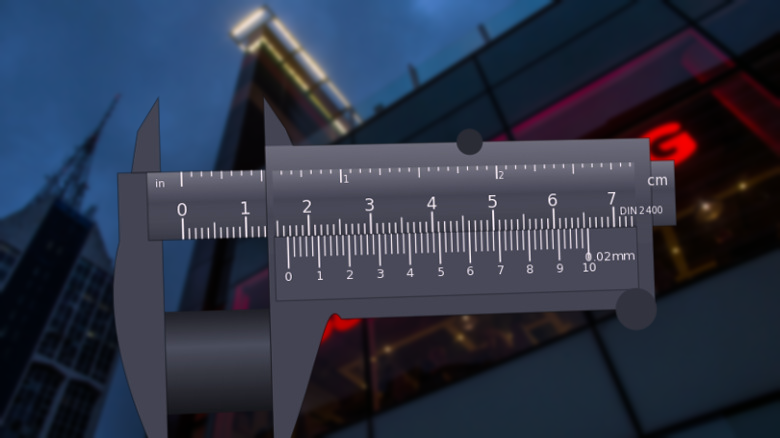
16.6 (mm)
